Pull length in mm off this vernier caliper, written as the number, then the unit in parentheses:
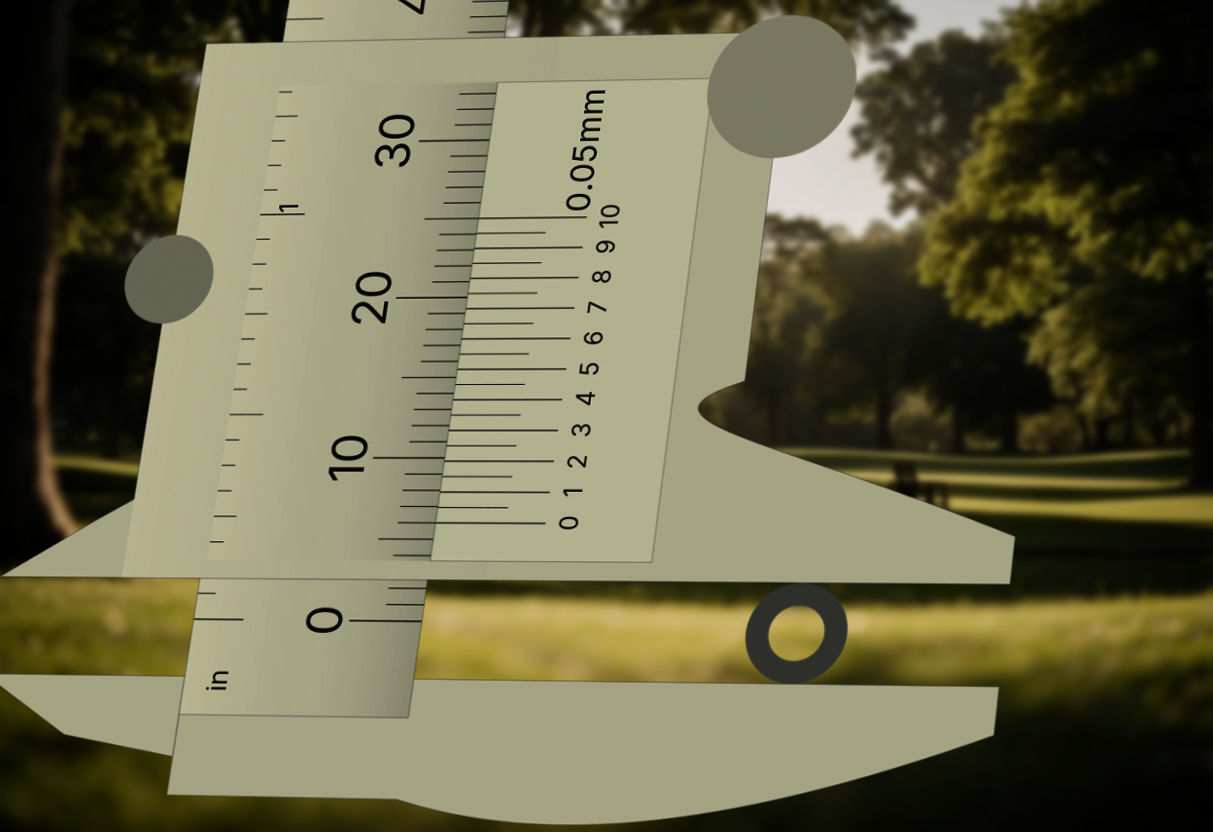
6.0 (mm)
